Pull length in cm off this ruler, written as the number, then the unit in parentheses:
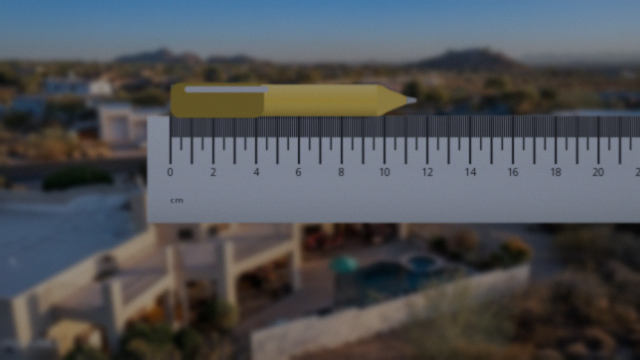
11.5 (cm)
